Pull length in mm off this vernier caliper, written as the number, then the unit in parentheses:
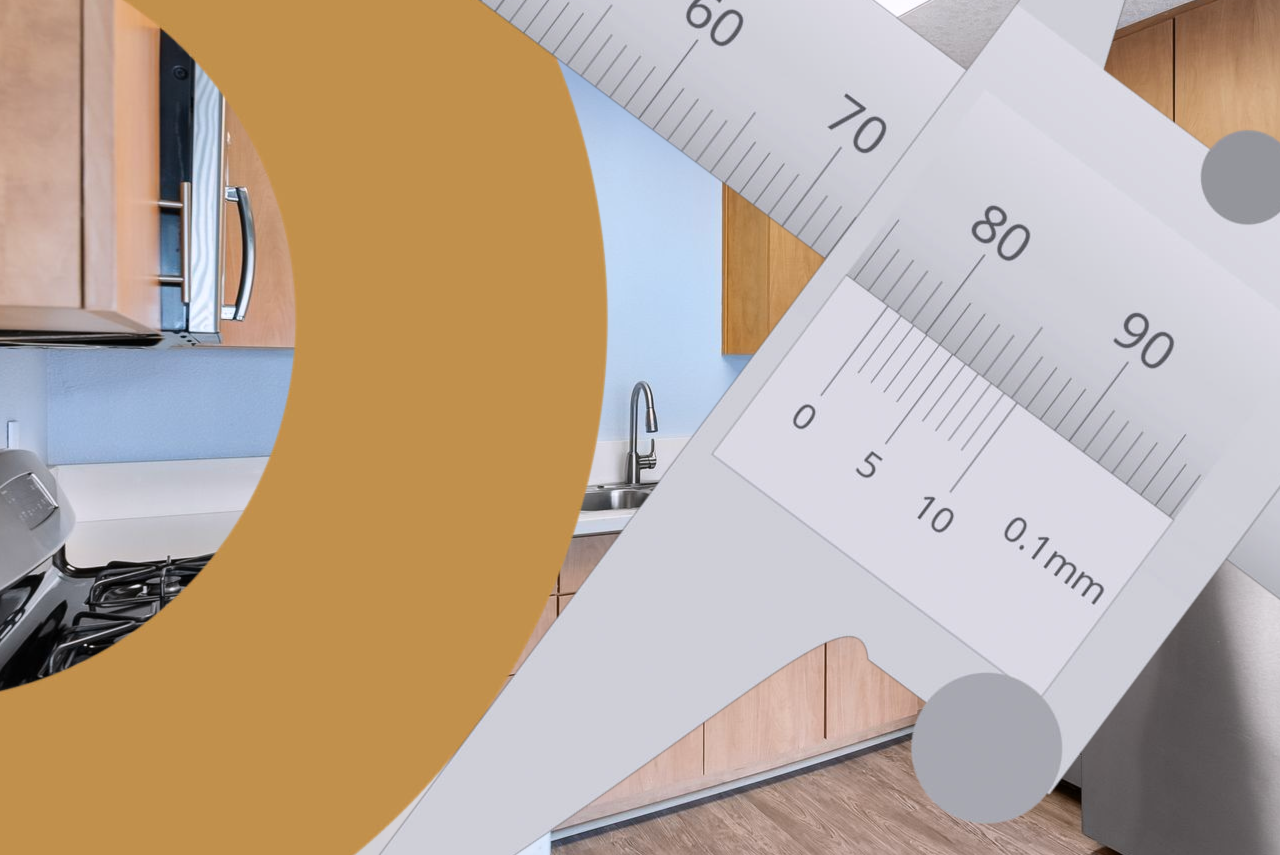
77.4 (mm)
